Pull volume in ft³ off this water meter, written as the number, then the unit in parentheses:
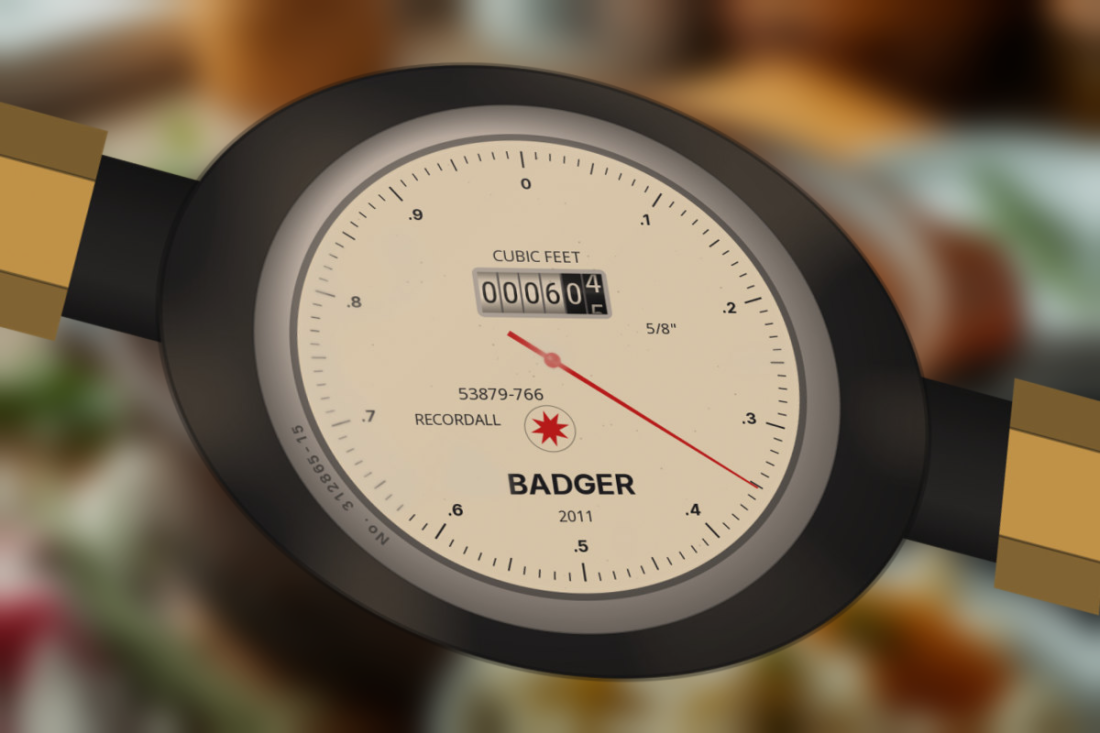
604.35 (ft³)
